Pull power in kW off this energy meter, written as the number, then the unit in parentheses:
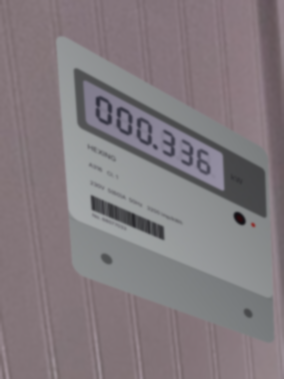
0.336 (kW)
